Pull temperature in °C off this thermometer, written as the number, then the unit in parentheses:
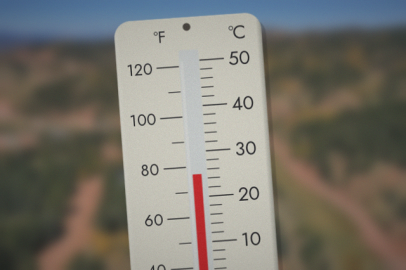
25 (°C)
